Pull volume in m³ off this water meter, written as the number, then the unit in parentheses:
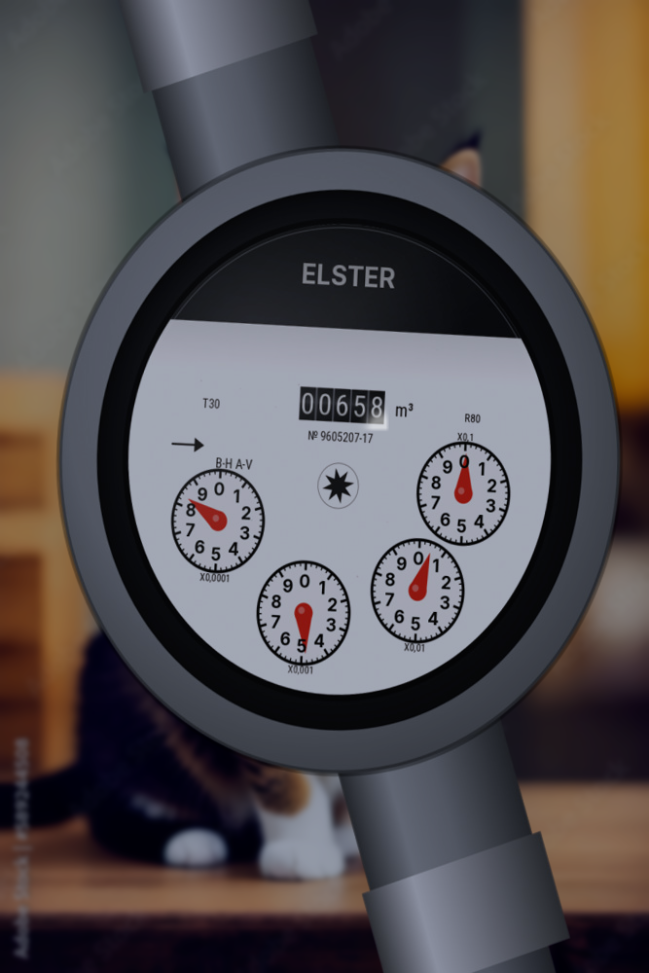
658.0048 (m³)
